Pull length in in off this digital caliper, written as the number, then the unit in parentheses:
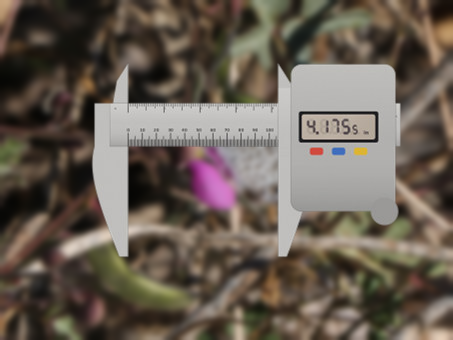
4.1755 (in)
